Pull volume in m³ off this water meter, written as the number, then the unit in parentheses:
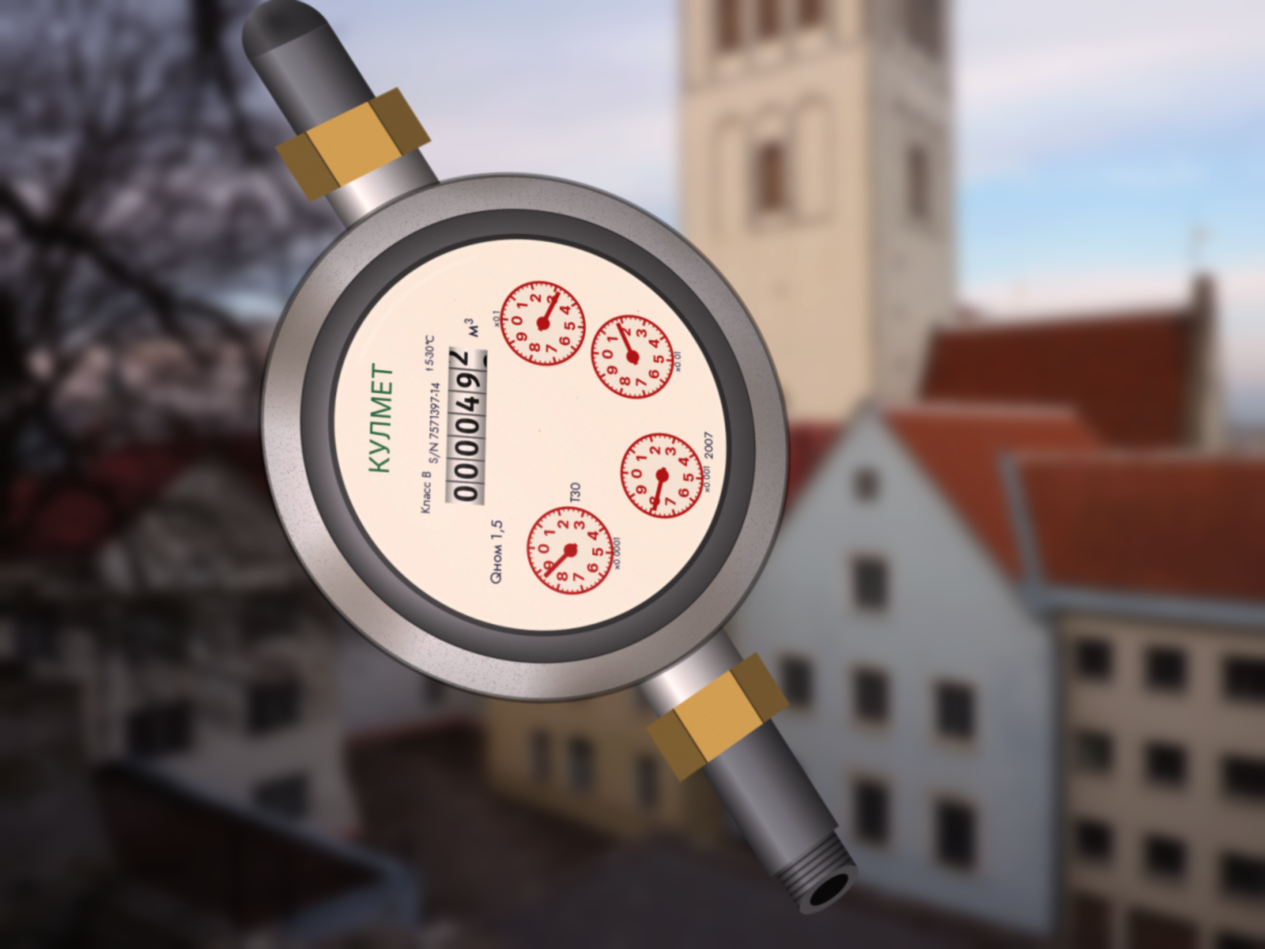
492.3178 (m³)
